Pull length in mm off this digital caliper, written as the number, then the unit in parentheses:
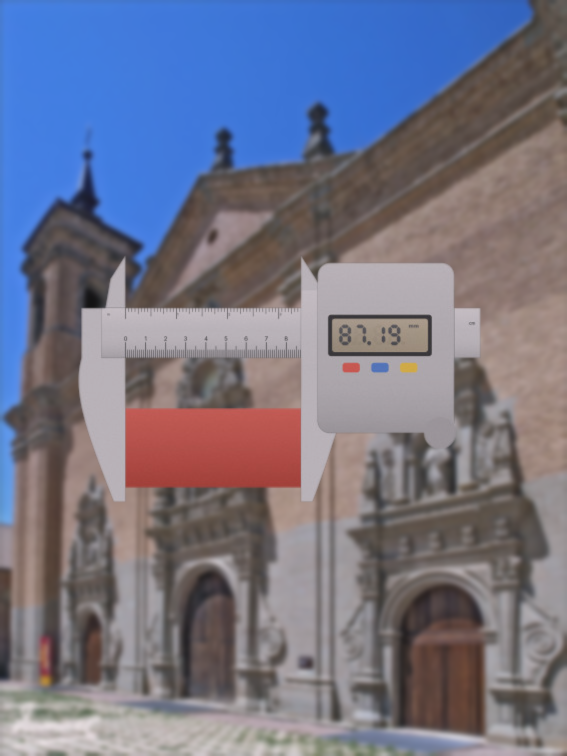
87.19 (mm)
